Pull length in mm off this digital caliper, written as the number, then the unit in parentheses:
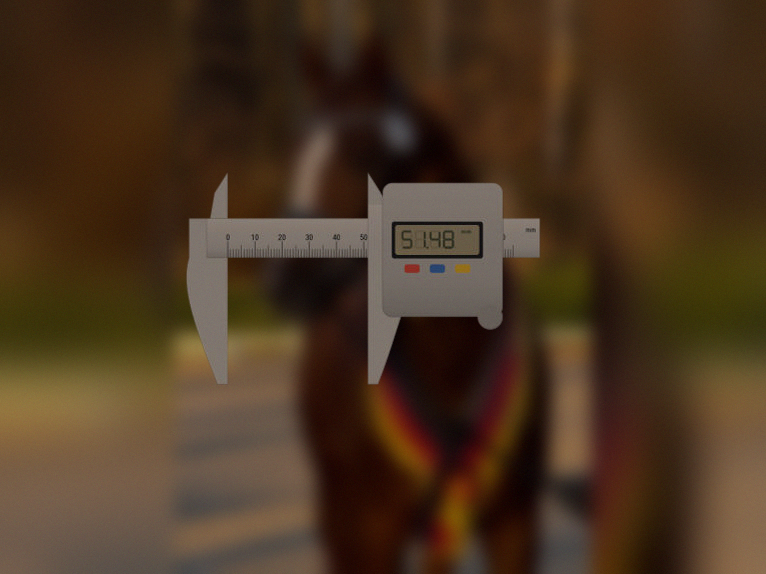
51.48 (mm)
